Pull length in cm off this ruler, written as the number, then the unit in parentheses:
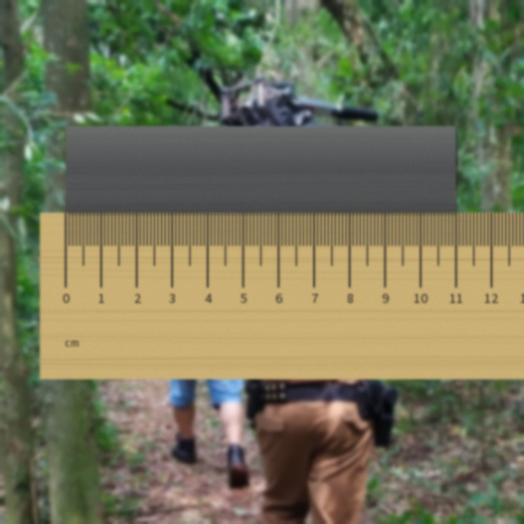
11 (cm)
